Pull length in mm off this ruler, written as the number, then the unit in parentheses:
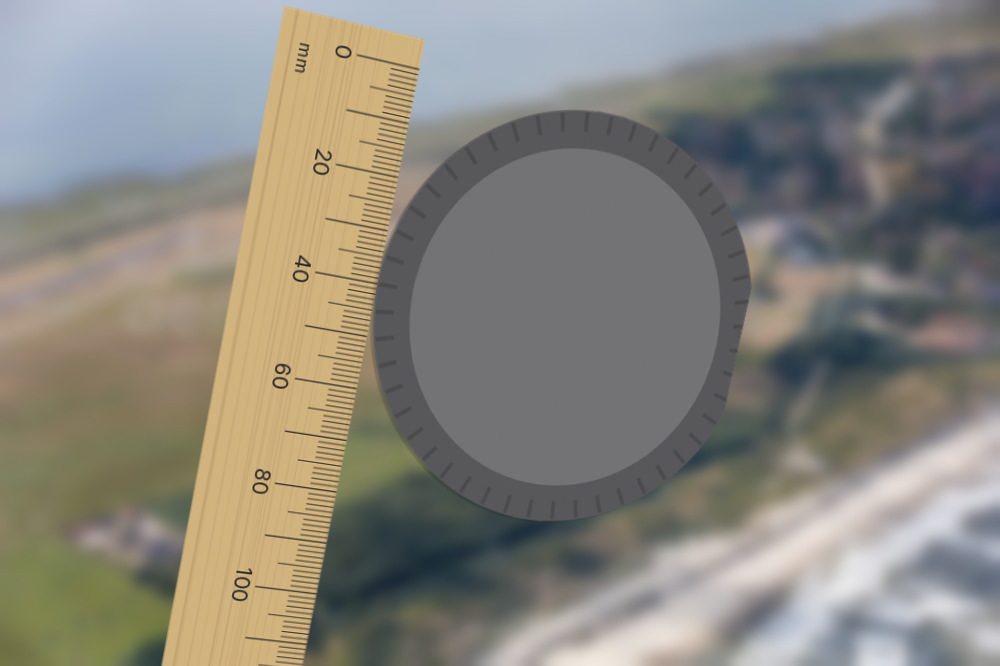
80 (mm)
